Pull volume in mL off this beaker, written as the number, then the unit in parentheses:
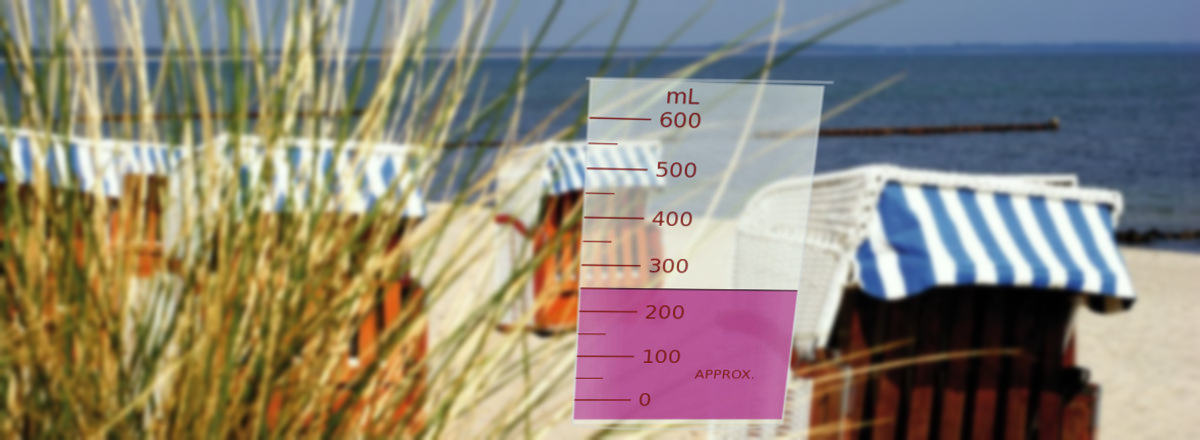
250 (mL)
